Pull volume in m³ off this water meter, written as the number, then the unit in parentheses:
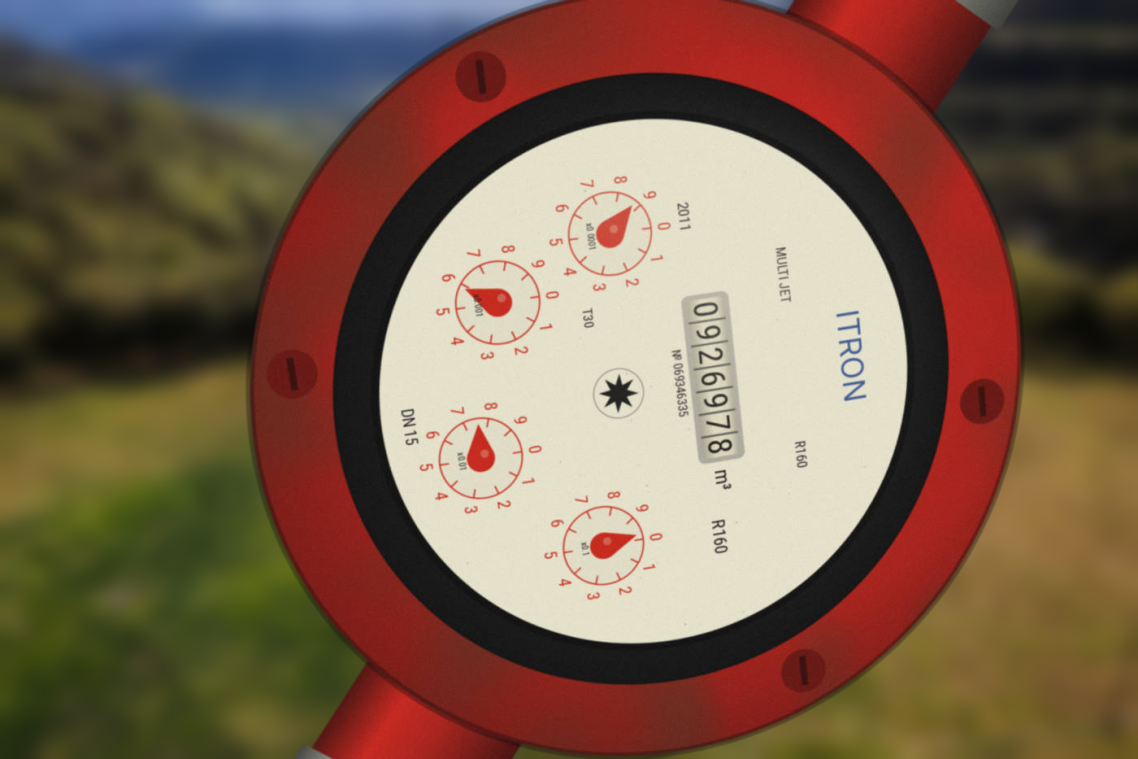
926977.9758 (m³)
